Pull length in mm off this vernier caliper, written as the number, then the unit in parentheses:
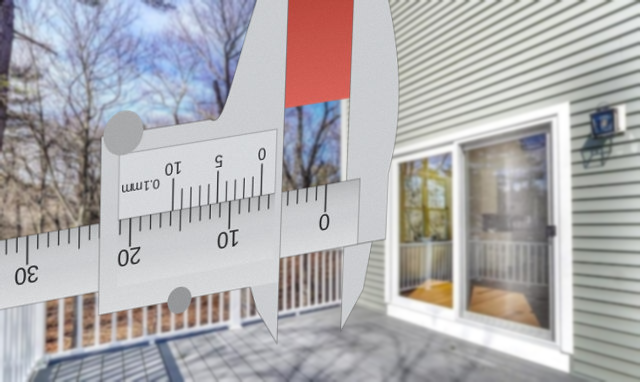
6.8 (mm)
